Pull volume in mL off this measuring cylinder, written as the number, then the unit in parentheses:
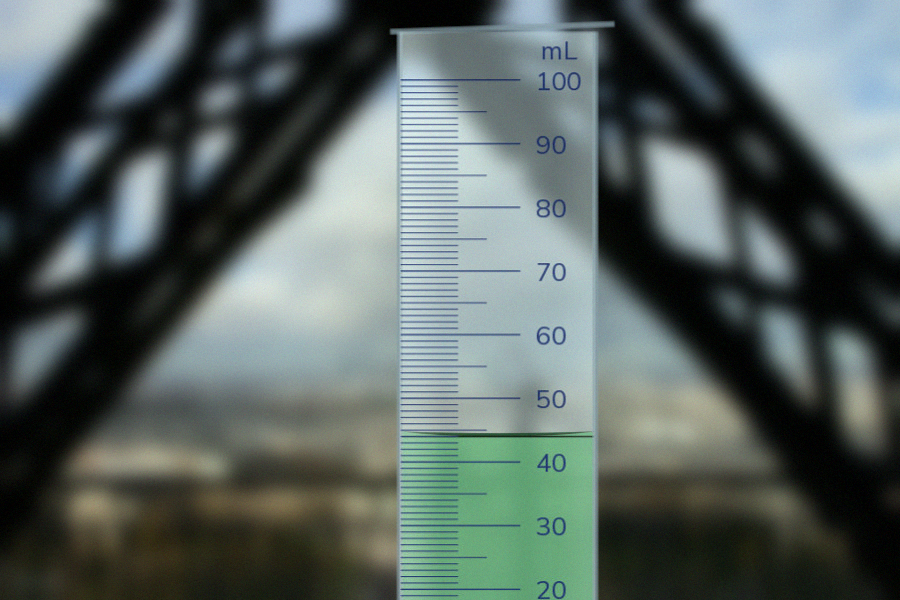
44 (mL)
